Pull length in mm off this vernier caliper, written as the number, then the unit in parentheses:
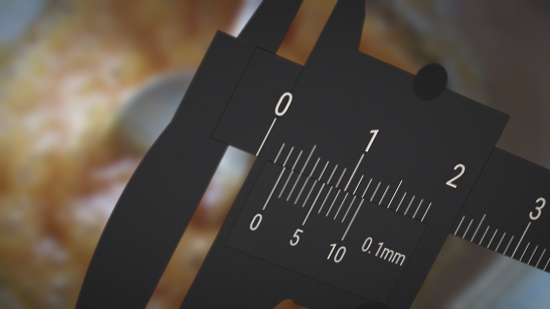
3.2 (mm)
